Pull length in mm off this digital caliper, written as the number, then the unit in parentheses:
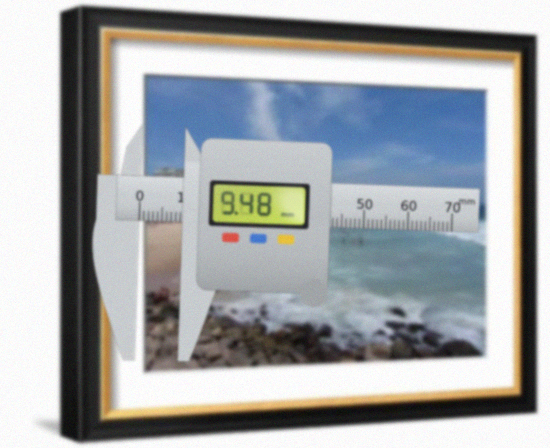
9.48 (mm)
